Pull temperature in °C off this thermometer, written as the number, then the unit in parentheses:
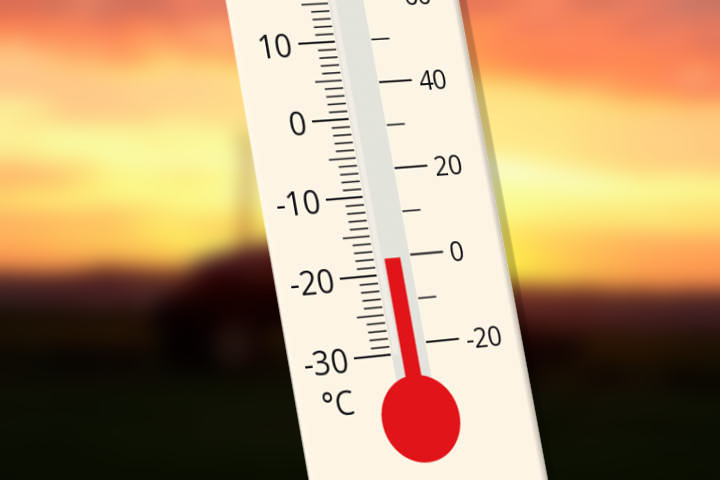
-18 (°C)
